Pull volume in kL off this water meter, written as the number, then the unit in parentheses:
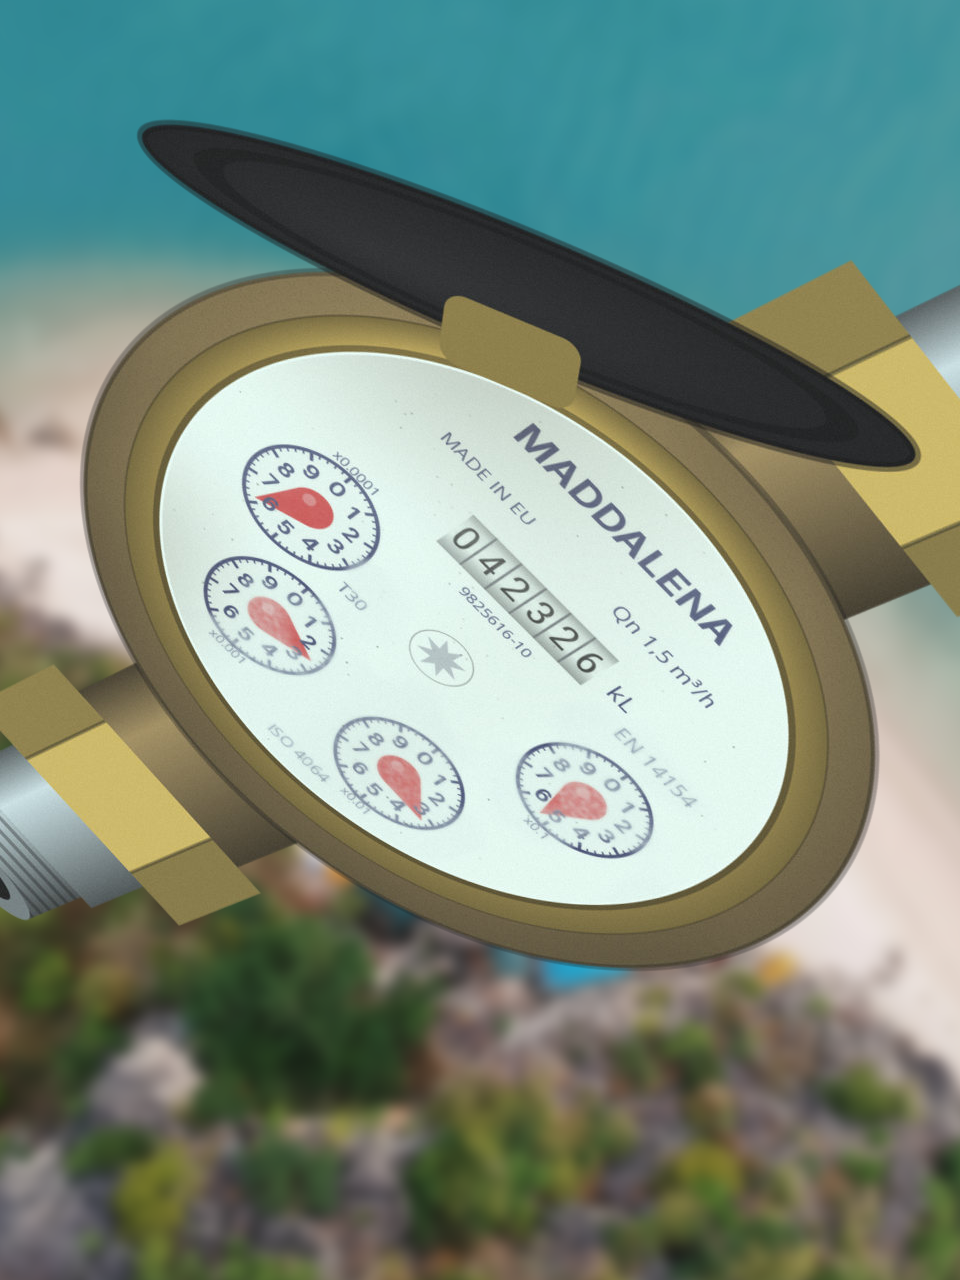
42326.5326 (kL)
